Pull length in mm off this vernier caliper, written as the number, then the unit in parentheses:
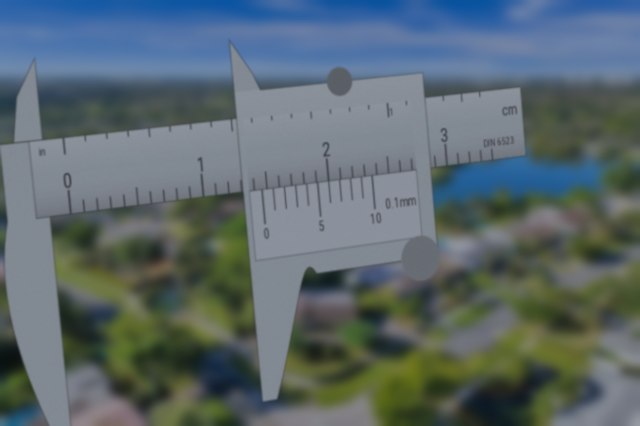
14.6 (mm)
